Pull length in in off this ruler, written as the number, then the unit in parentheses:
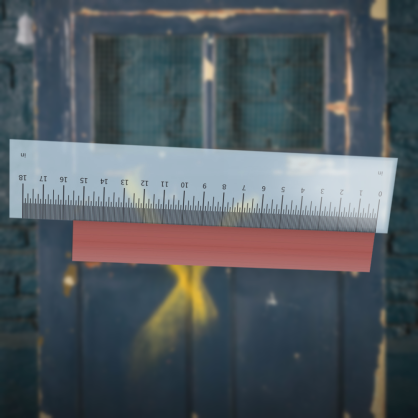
15.5 (in)
